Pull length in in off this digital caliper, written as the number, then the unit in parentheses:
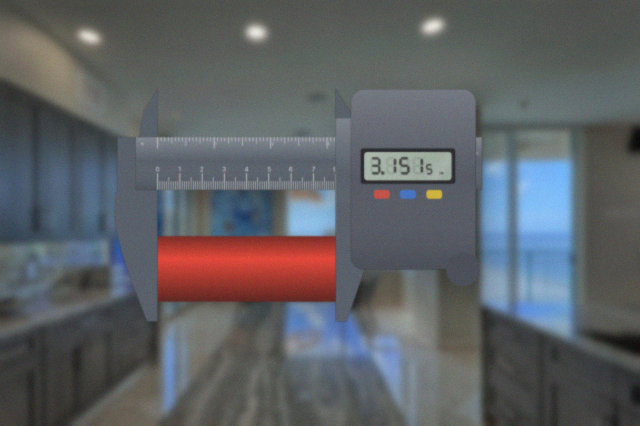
3.1515 (in)
